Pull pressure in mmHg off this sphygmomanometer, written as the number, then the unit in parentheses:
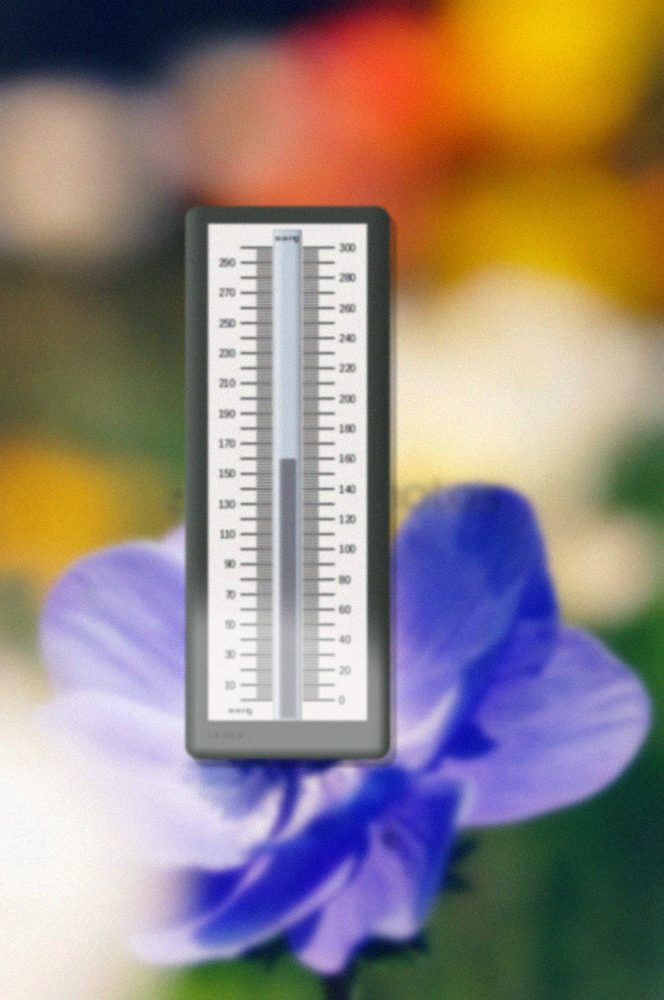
160 (mmHg)
